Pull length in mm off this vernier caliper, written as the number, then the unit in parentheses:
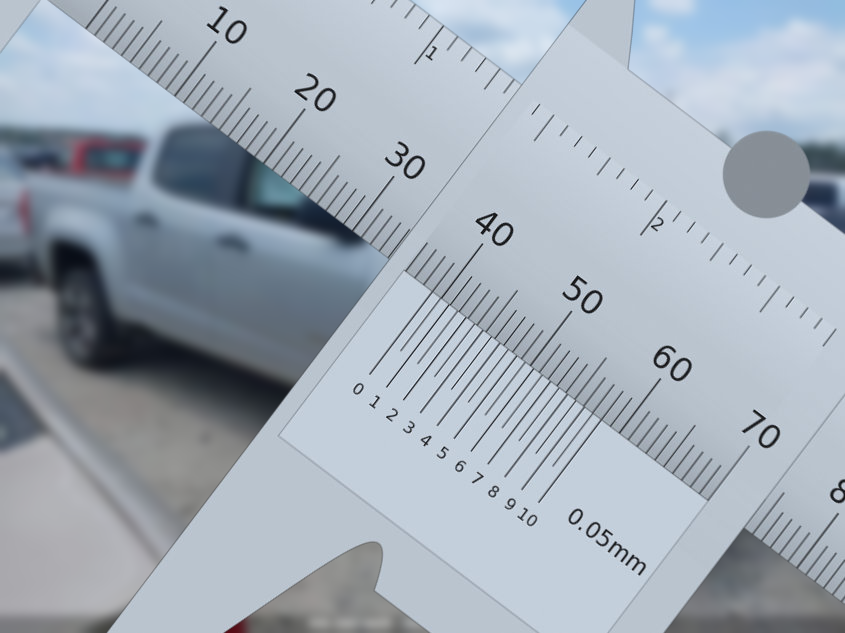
39.0 (mm)
